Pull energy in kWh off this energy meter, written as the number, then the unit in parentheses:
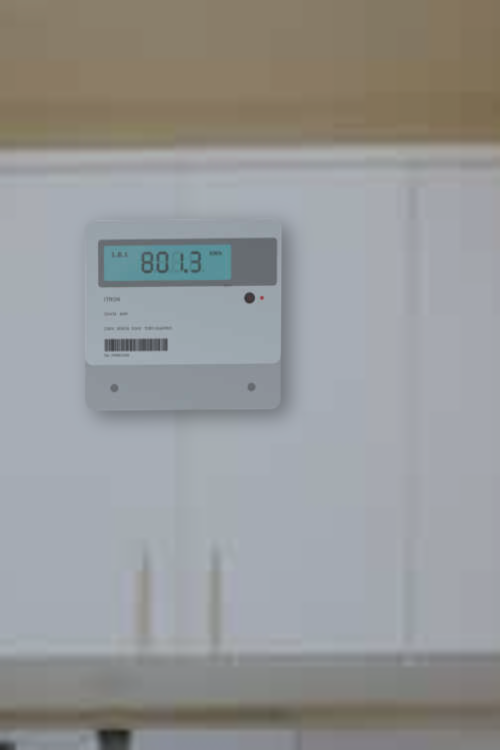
801.3 (kWh)
